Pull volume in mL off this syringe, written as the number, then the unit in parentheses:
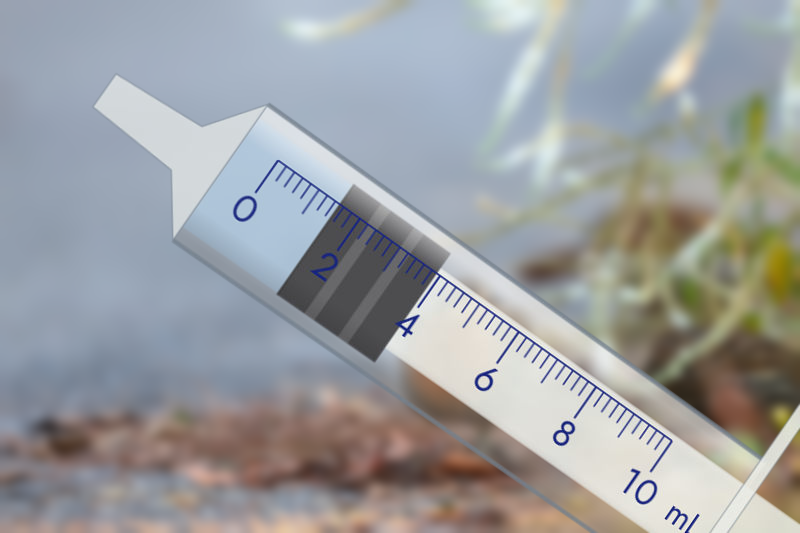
1.5 (mL)
